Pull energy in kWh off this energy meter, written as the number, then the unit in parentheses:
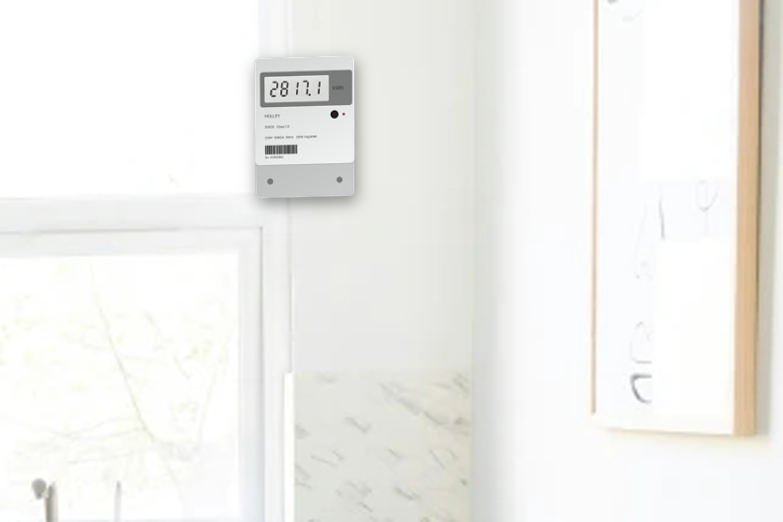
2817.1 (kWh)
